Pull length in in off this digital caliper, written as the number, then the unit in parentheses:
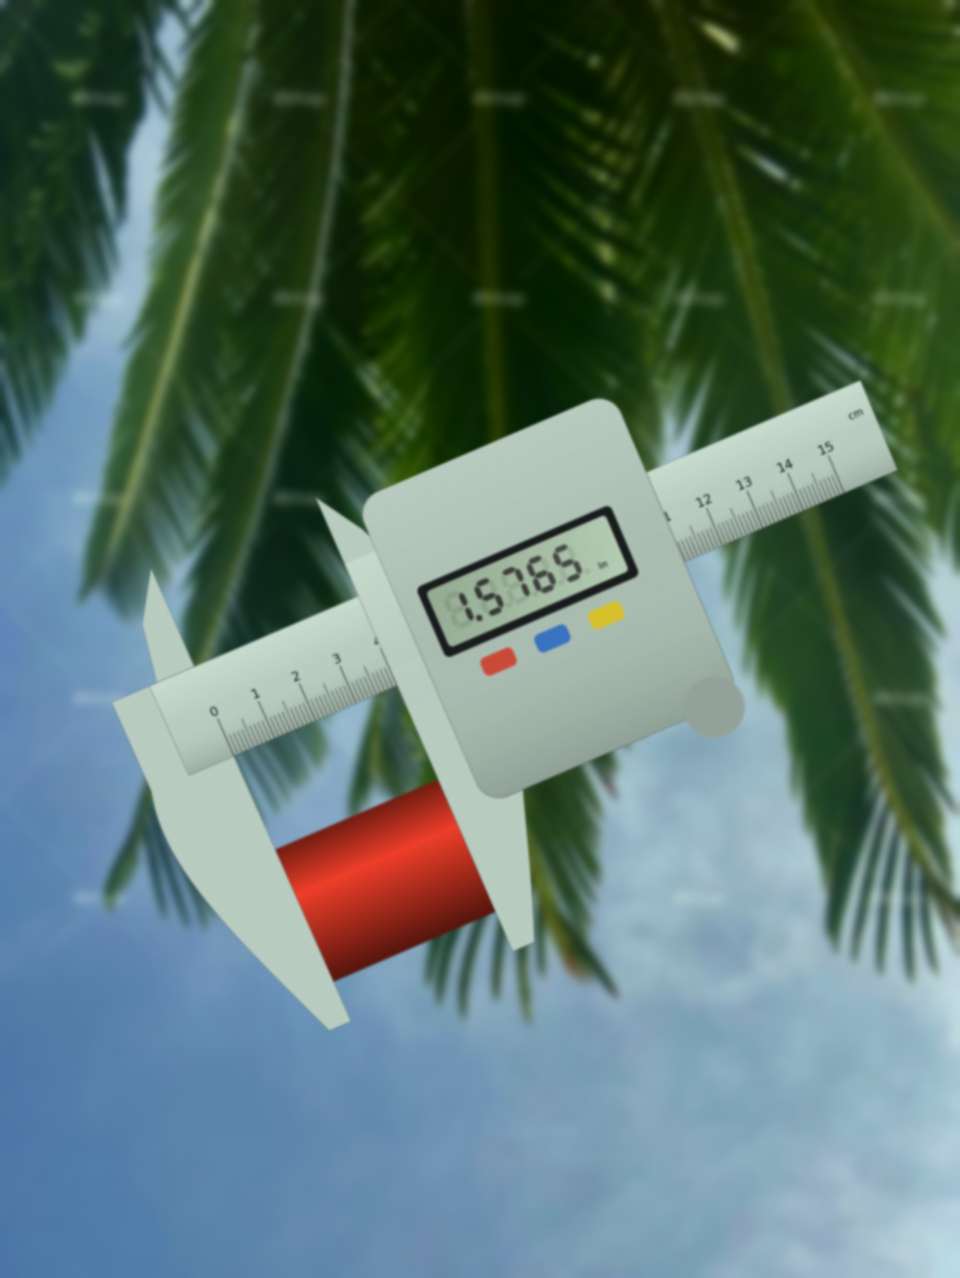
1.5765 (in)
